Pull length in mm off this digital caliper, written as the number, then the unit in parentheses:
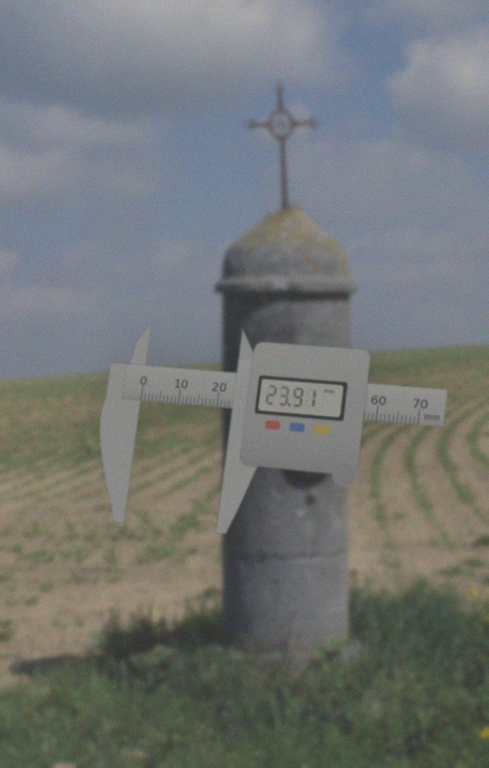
23.91 (mm)
